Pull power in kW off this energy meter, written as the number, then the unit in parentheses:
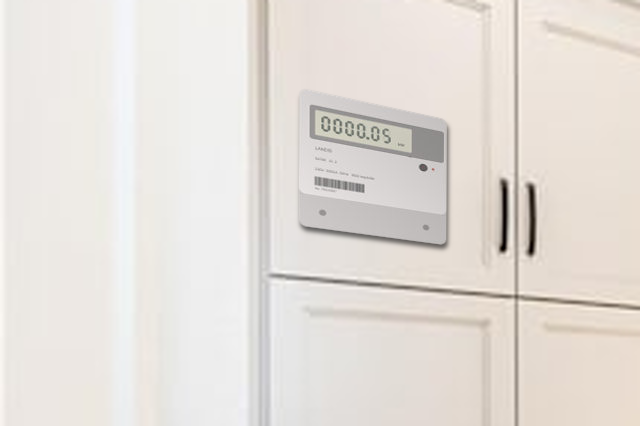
0.05 (kW)
